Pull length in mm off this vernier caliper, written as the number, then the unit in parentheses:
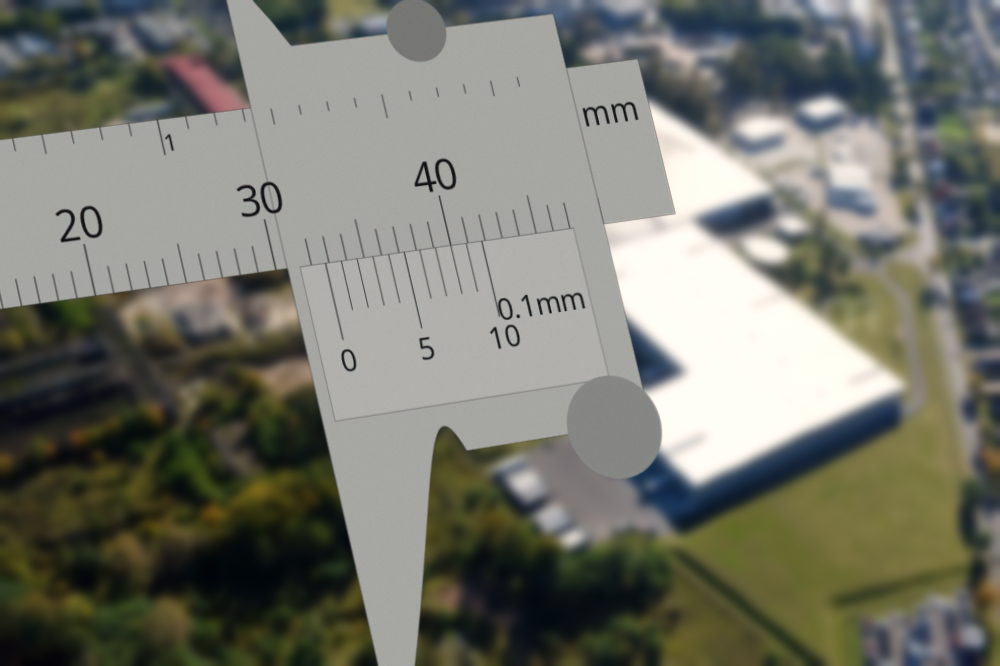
32.8 (mm)
